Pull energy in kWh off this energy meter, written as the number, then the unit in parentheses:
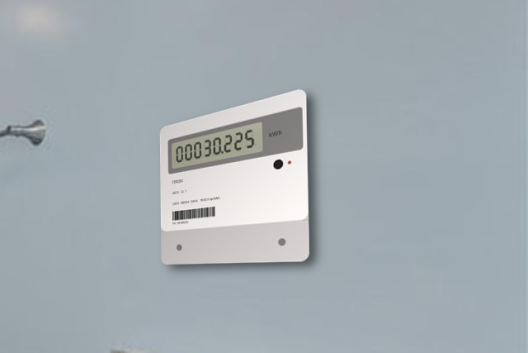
30.225 (kWh)
